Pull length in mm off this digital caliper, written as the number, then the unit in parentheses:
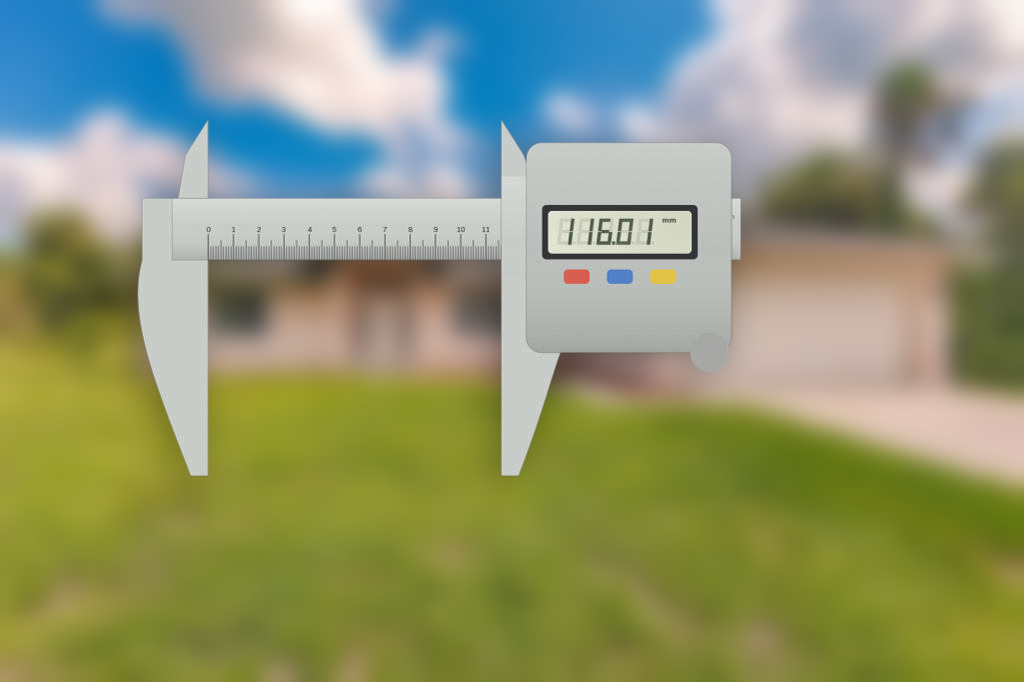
116.01 (mm)
